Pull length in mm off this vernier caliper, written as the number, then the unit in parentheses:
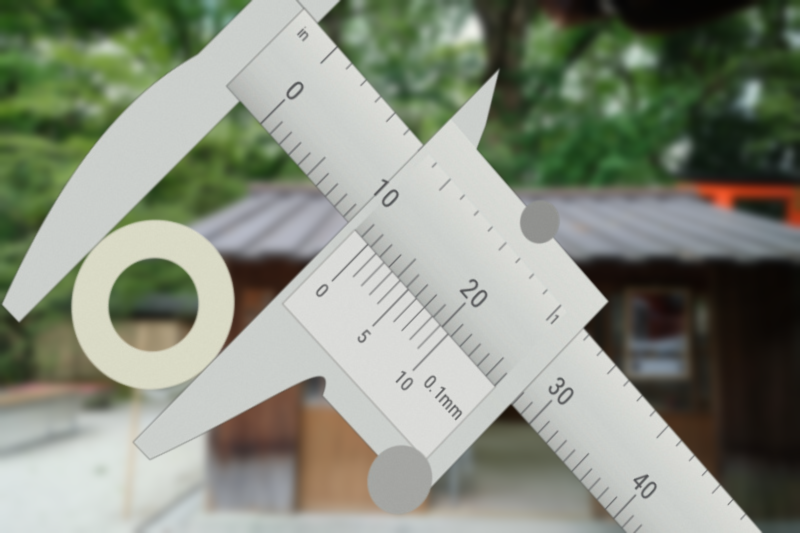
11.7 (mm)
